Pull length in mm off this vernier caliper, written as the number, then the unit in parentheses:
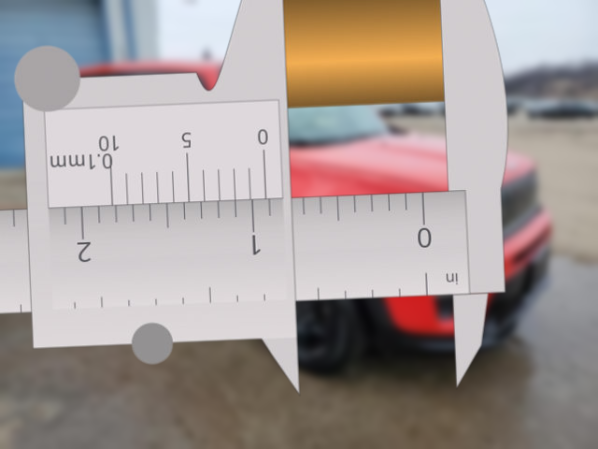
9.2 (mm)
